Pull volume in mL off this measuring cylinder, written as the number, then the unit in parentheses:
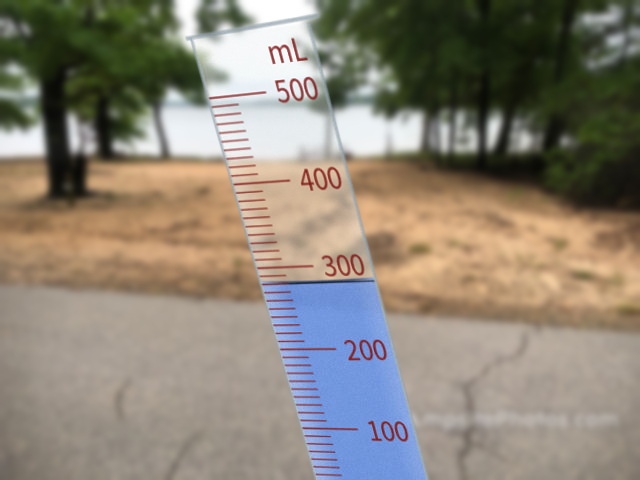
280 (mL)
